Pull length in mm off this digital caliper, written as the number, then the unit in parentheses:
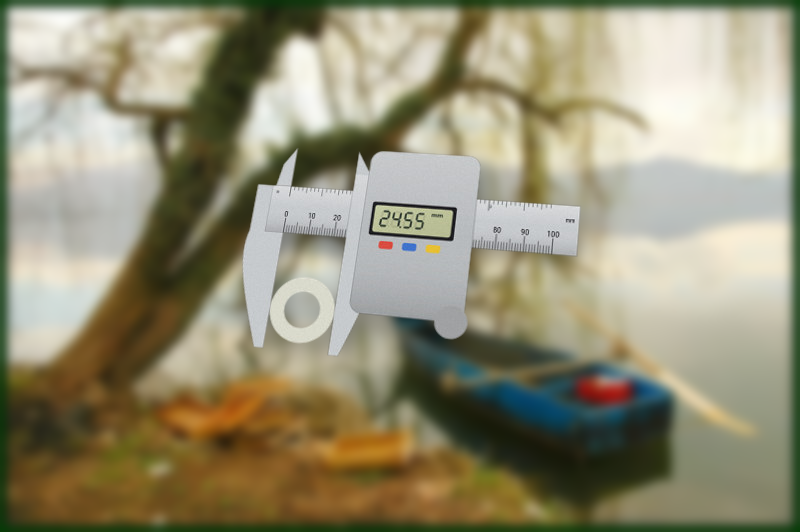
24.55 (mm)
